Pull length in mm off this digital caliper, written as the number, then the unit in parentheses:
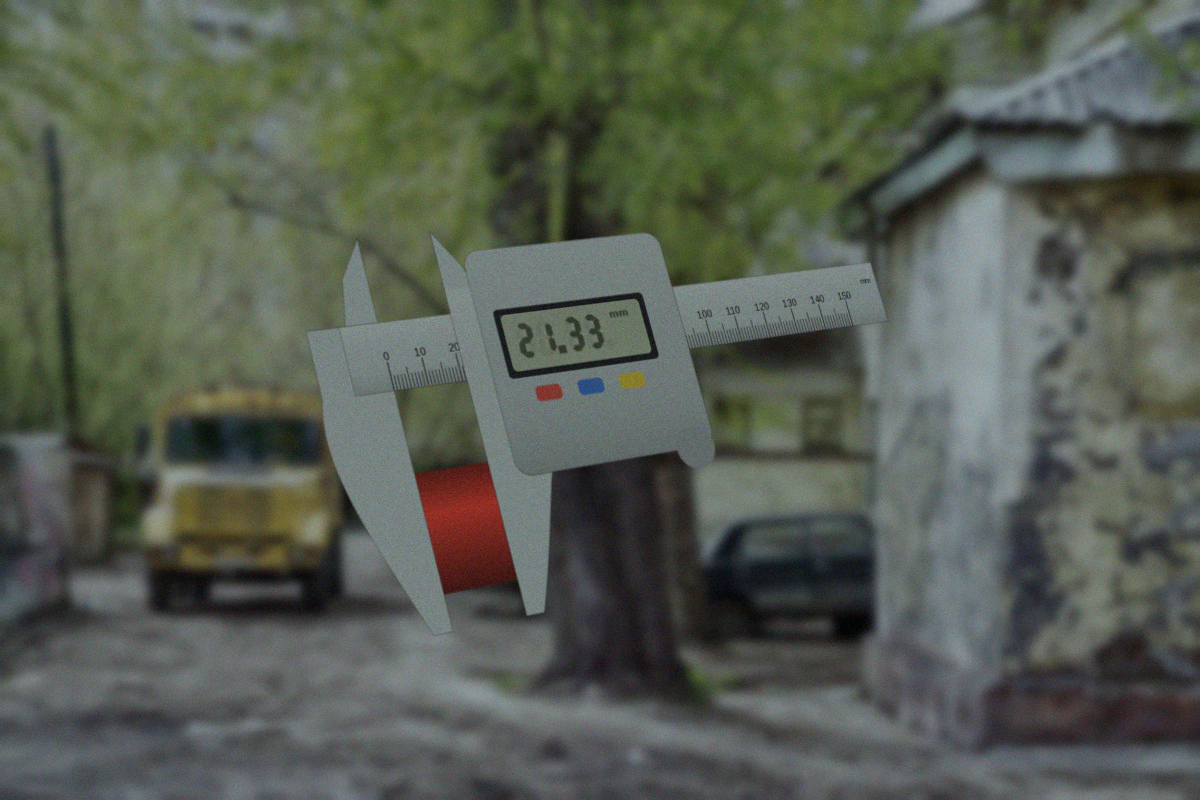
21.33 (mm)
